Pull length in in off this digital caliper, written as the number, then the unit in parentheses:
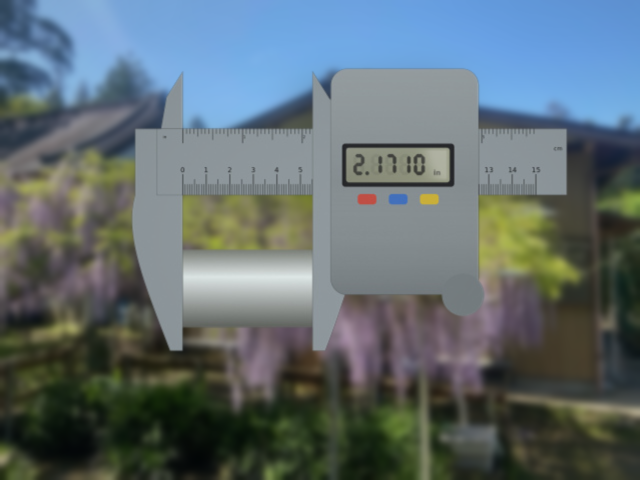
2.1710 (in)
